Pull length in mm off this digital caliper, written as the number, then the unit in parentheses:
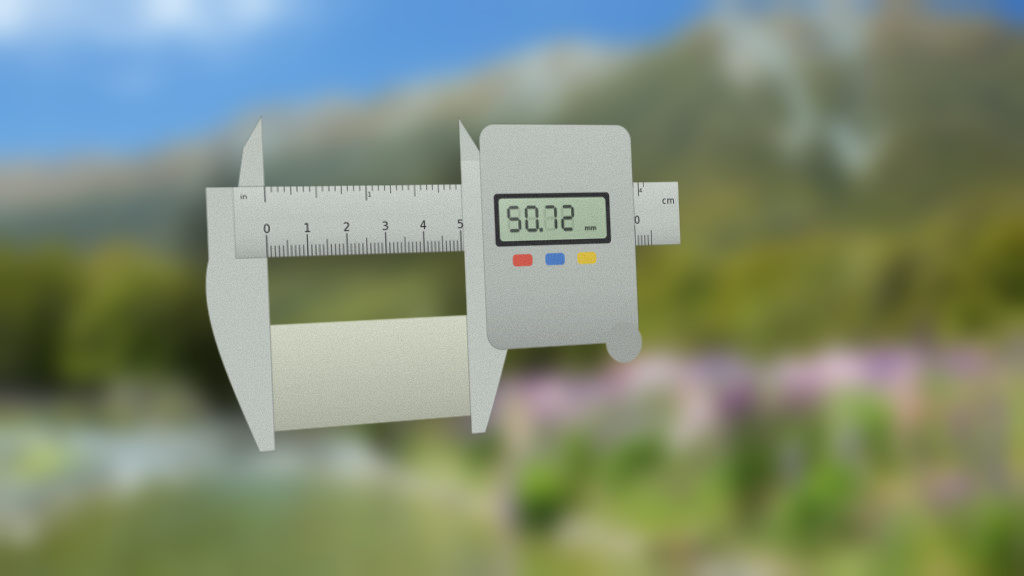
50.72 (mm)
